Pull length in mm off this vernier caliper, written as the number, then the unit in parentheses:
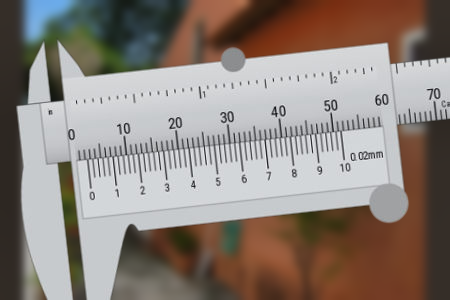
2.5 (mm)
